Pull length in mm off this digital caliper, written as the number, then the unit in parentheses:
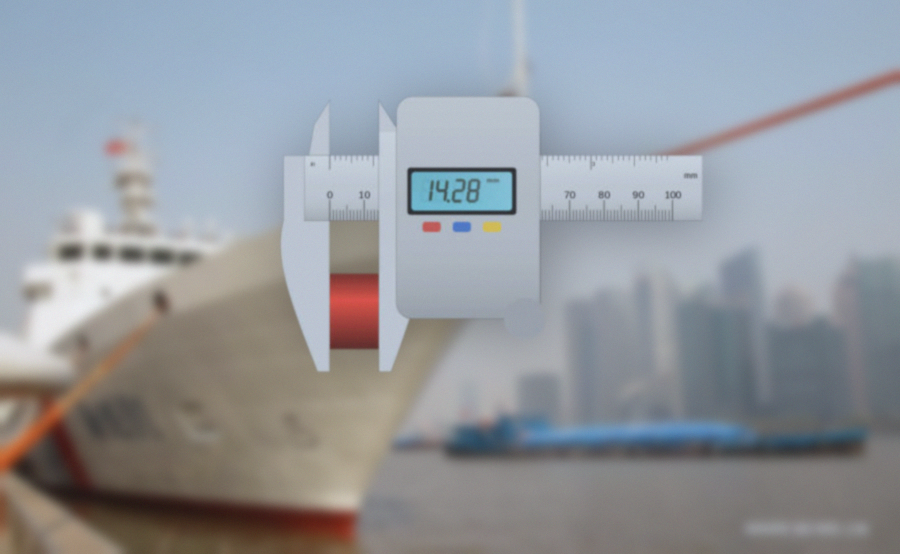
14.28 (mm)
